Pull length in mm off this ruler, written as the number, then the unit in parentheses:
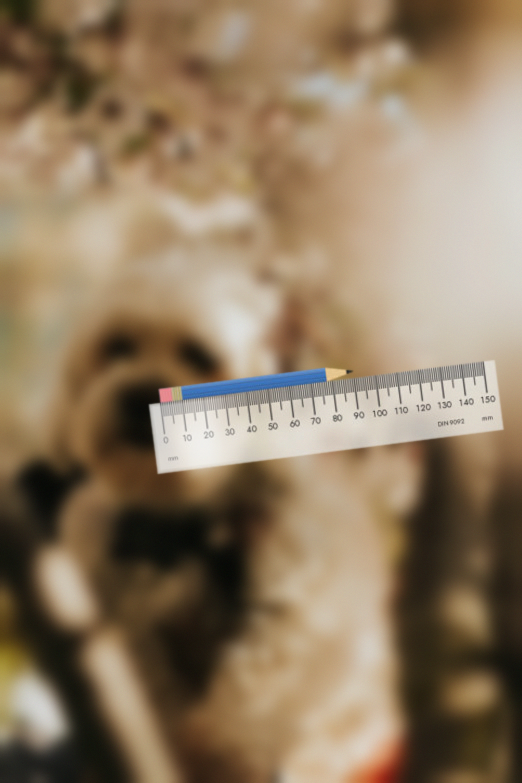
90 (mm)
